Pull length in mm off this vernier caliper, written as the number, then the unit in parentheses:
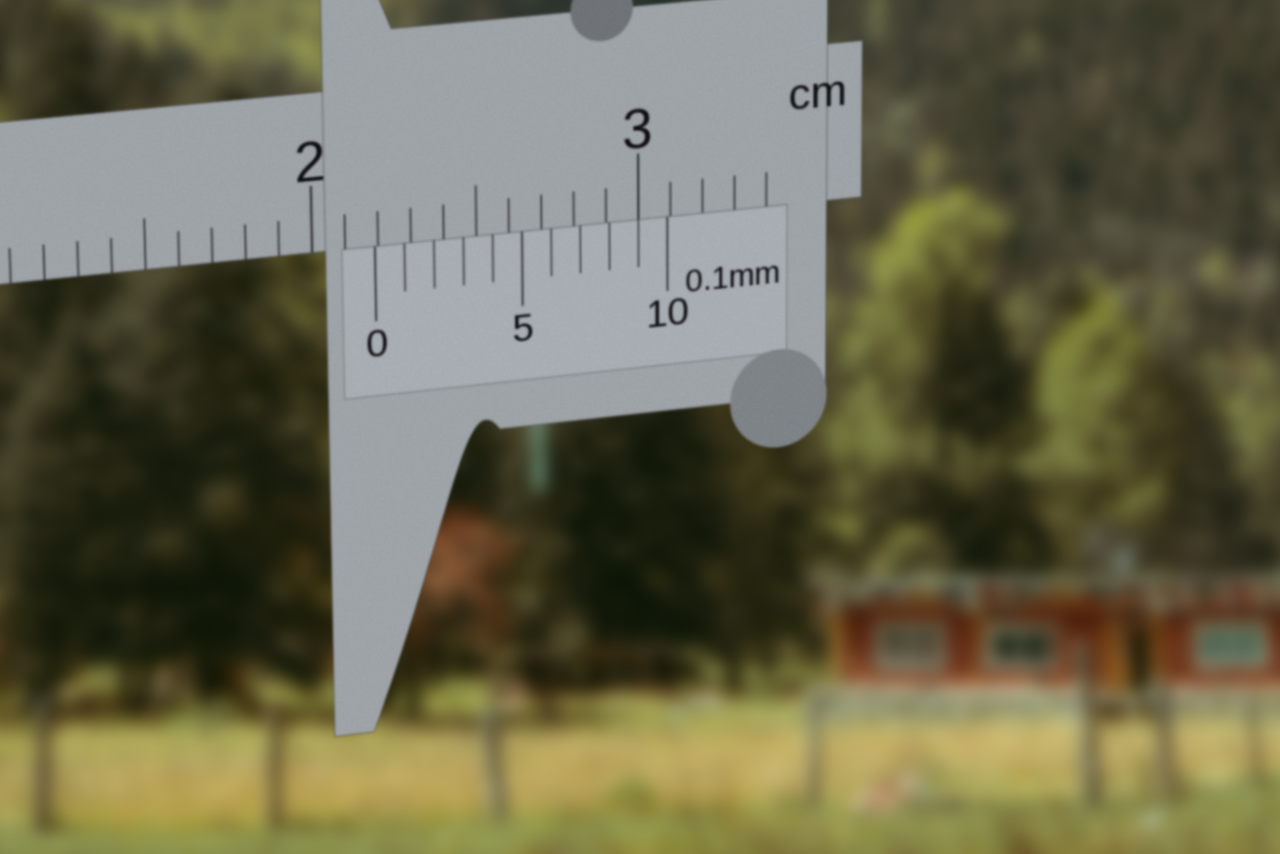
21.9 (mm)
